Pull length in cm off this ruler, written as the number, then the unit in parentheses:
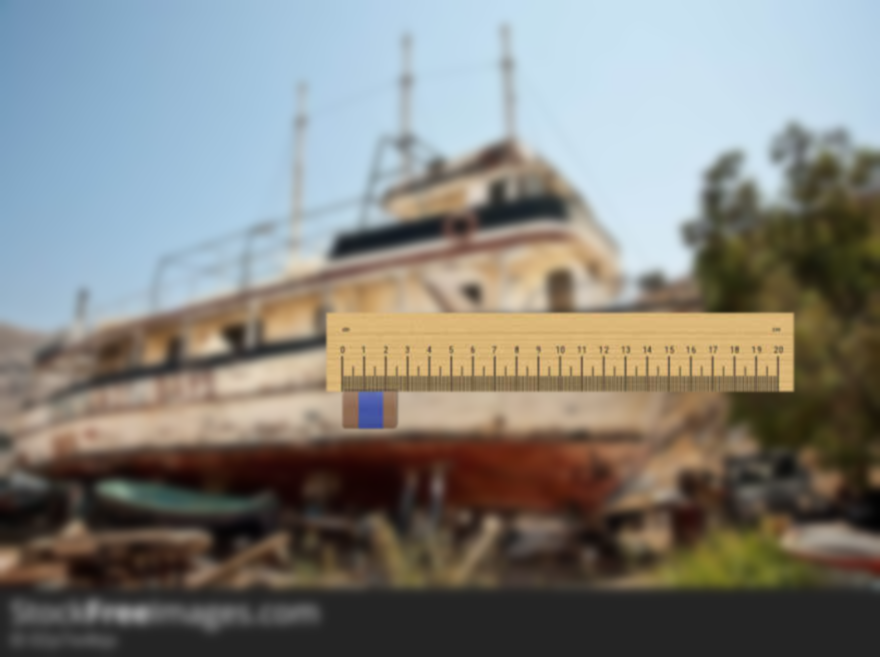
2.5 (cm)
